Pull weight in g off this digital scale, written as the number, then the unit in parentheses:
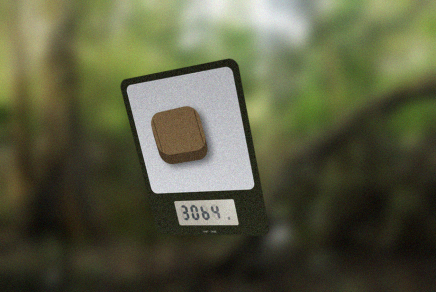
3064 (g)
